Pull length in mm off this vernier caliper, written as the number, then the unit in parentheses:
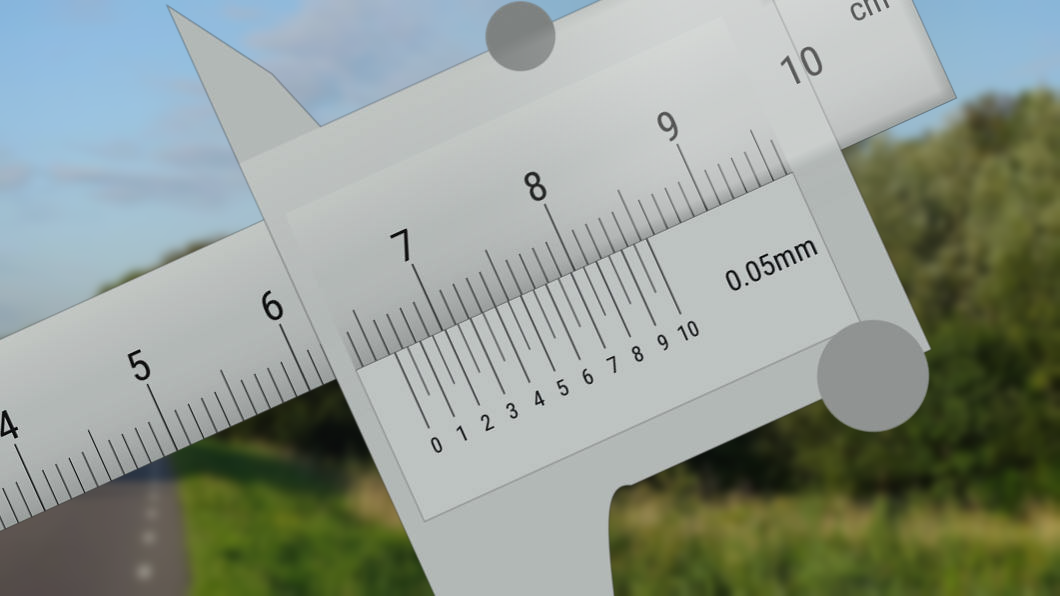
66.4 (mm)
